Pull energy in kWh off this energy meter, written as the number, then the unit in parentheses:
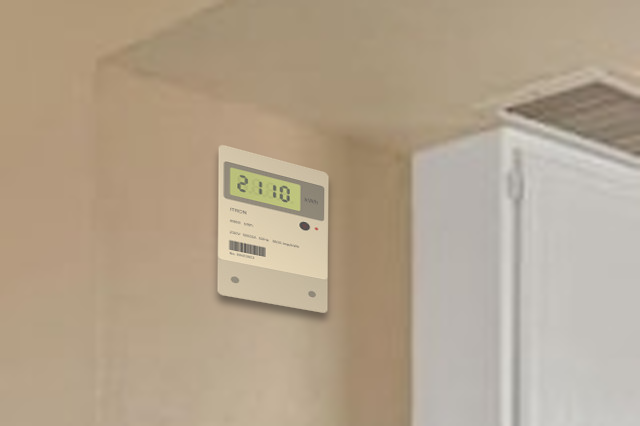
2110 (kWh)
